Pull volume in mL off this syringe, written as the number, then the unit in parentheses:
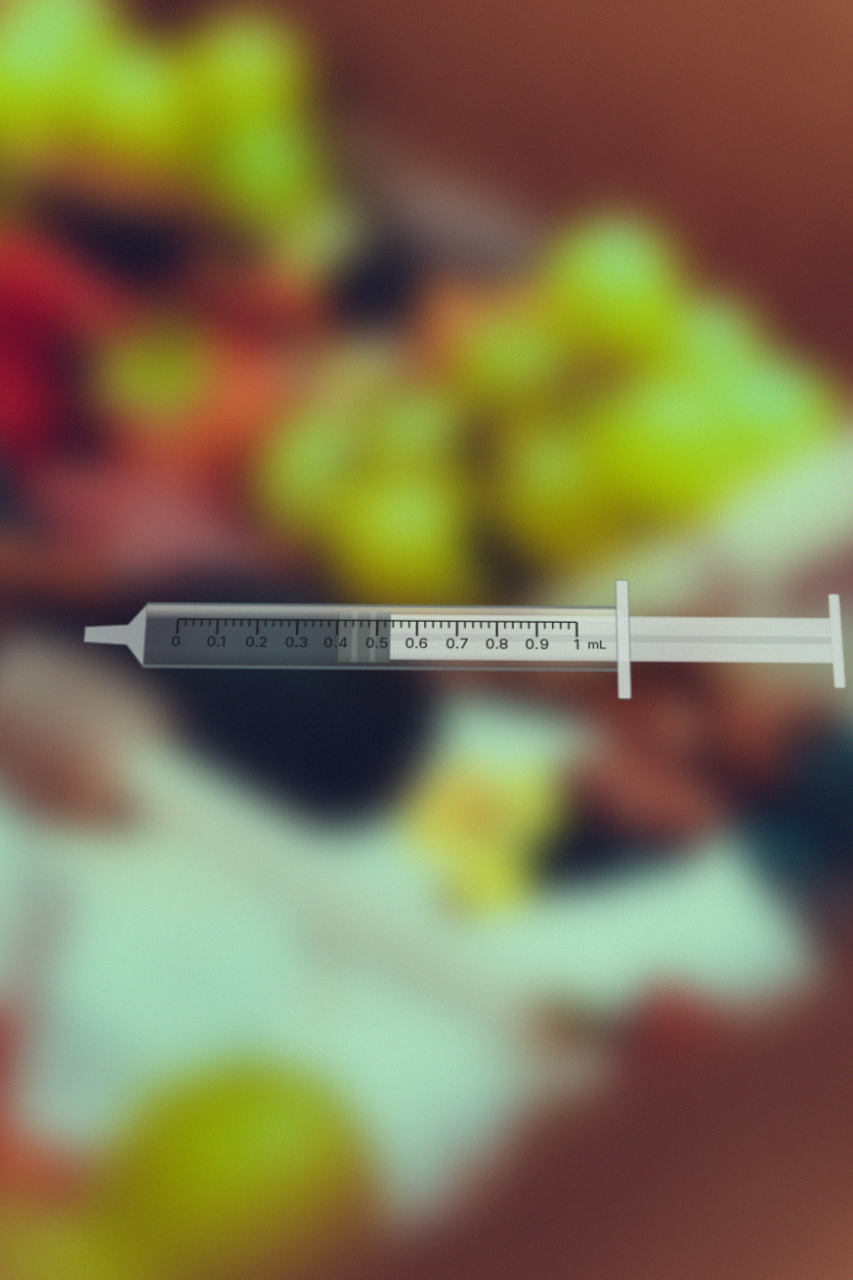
0.4 (mL)
